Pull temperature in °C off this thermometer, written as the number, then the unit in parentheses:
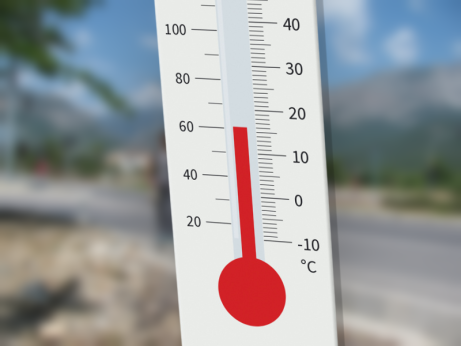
16 (°C)
